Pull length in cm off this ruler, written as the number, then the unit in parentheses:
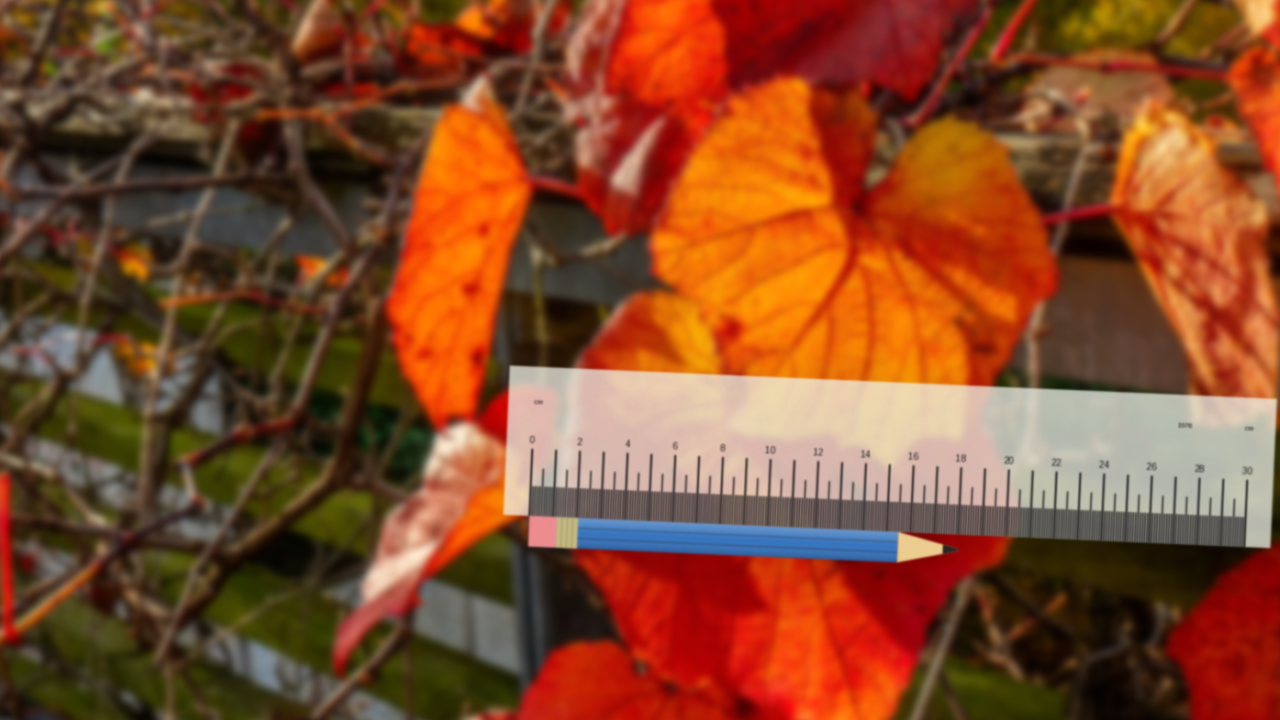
18 (cm)
